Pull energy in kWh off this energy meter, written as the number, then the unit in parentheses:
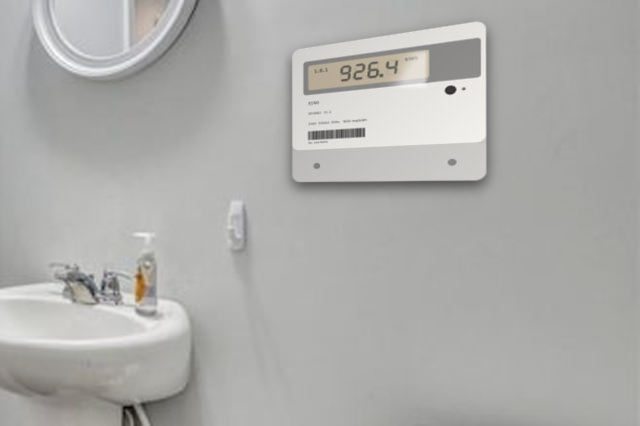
926.4 (kWh)
